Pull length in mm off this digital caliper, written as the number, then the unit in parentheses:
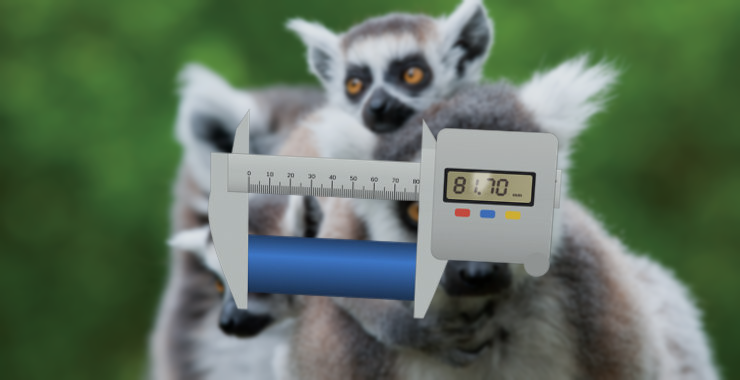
81.70 (mm)
